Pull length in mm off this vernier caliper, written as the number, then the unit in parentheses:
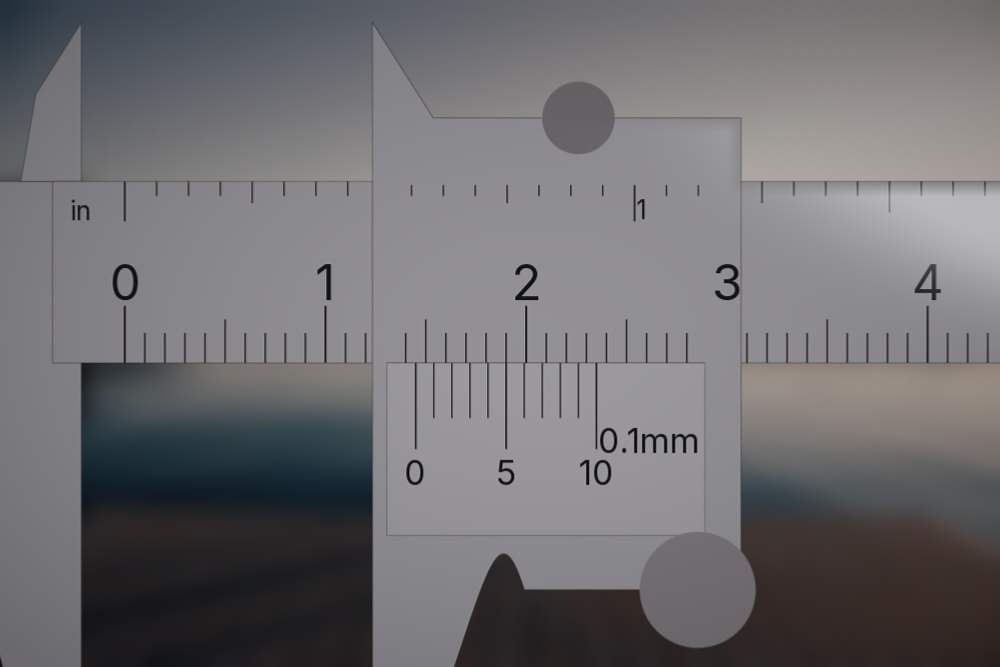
14.5 (mm)
